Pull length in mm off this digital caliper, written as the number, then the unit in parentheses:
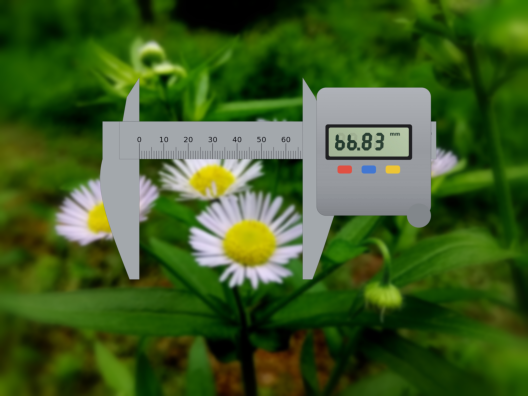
66.83 (mm)
